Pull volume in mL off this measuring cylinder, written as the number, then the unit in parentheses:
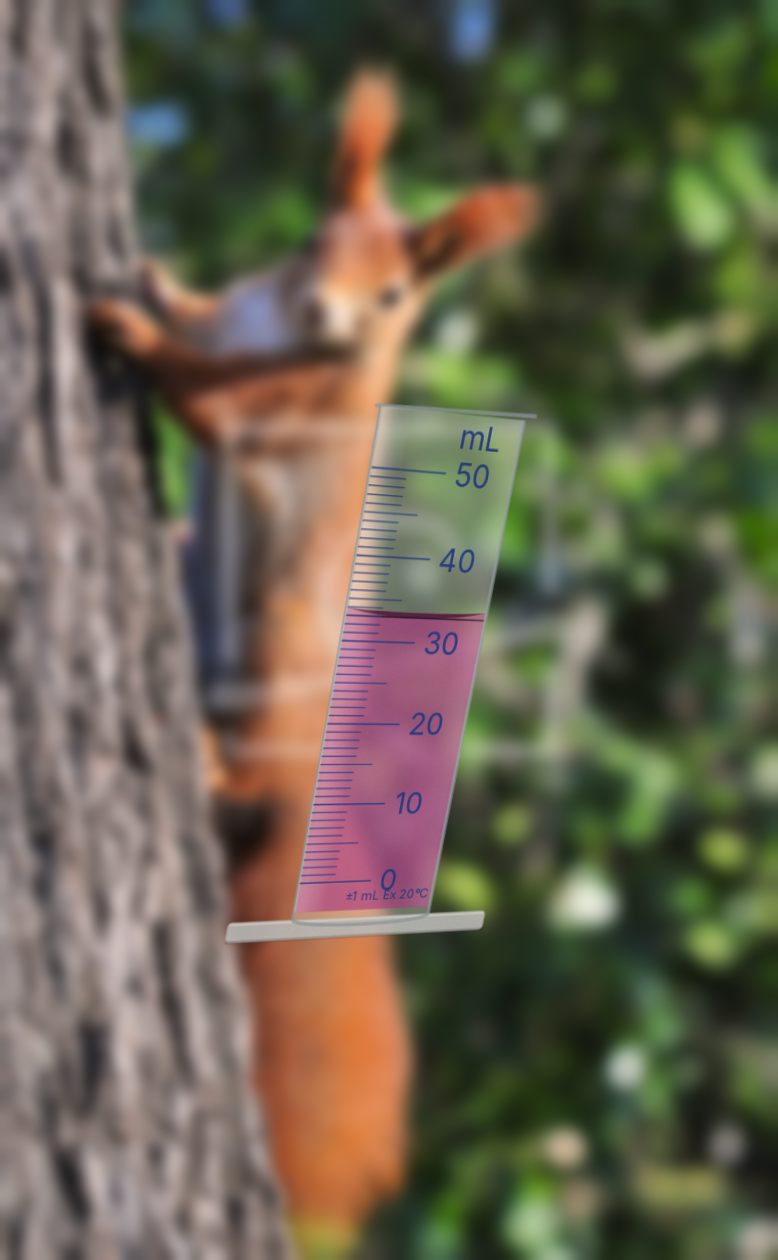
33 (mL)
